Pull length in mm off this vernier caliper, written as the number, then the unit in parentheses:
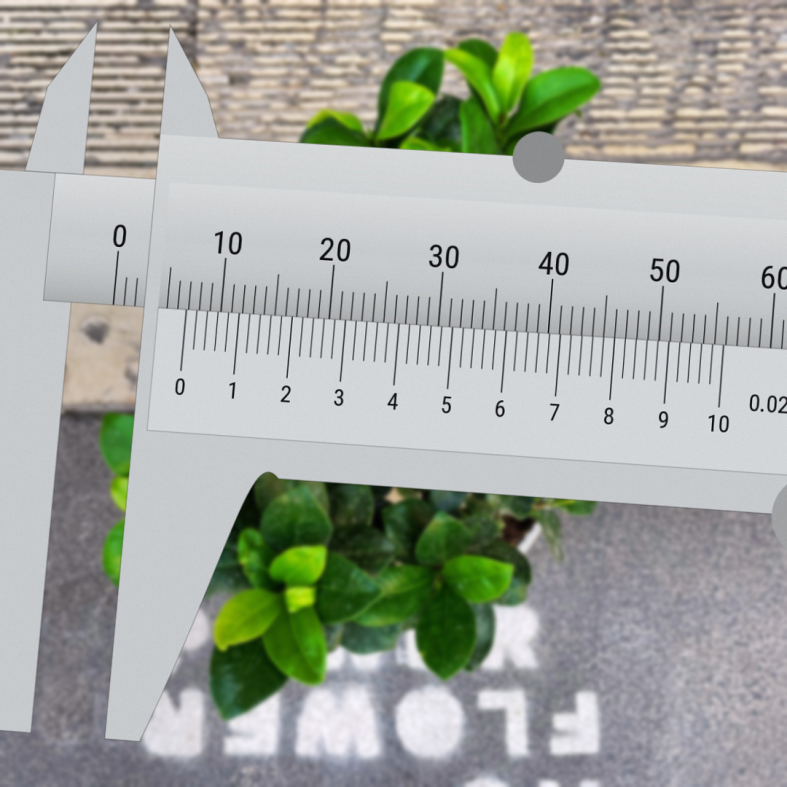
6.8 (mm)
